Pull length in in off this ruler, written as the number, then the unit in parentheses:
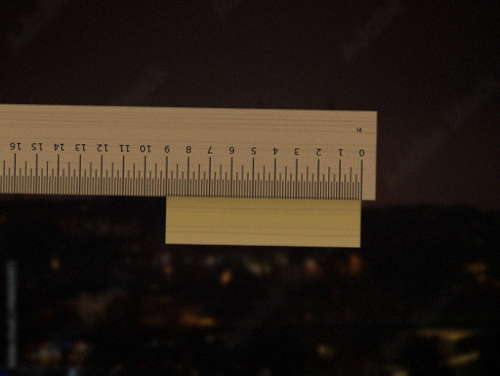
9 (in)
